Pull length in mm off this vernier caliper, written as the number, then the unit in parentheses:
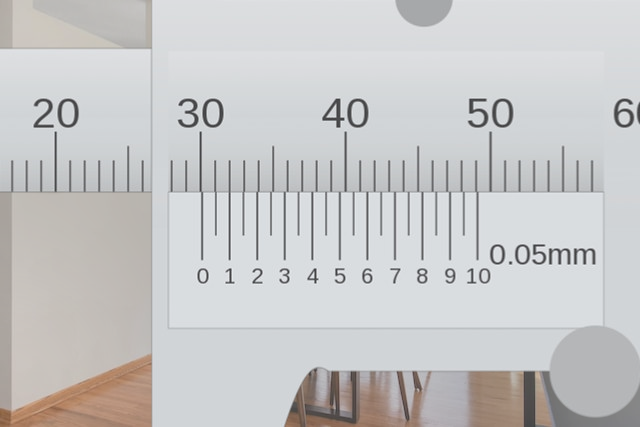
30.1 (mm)
